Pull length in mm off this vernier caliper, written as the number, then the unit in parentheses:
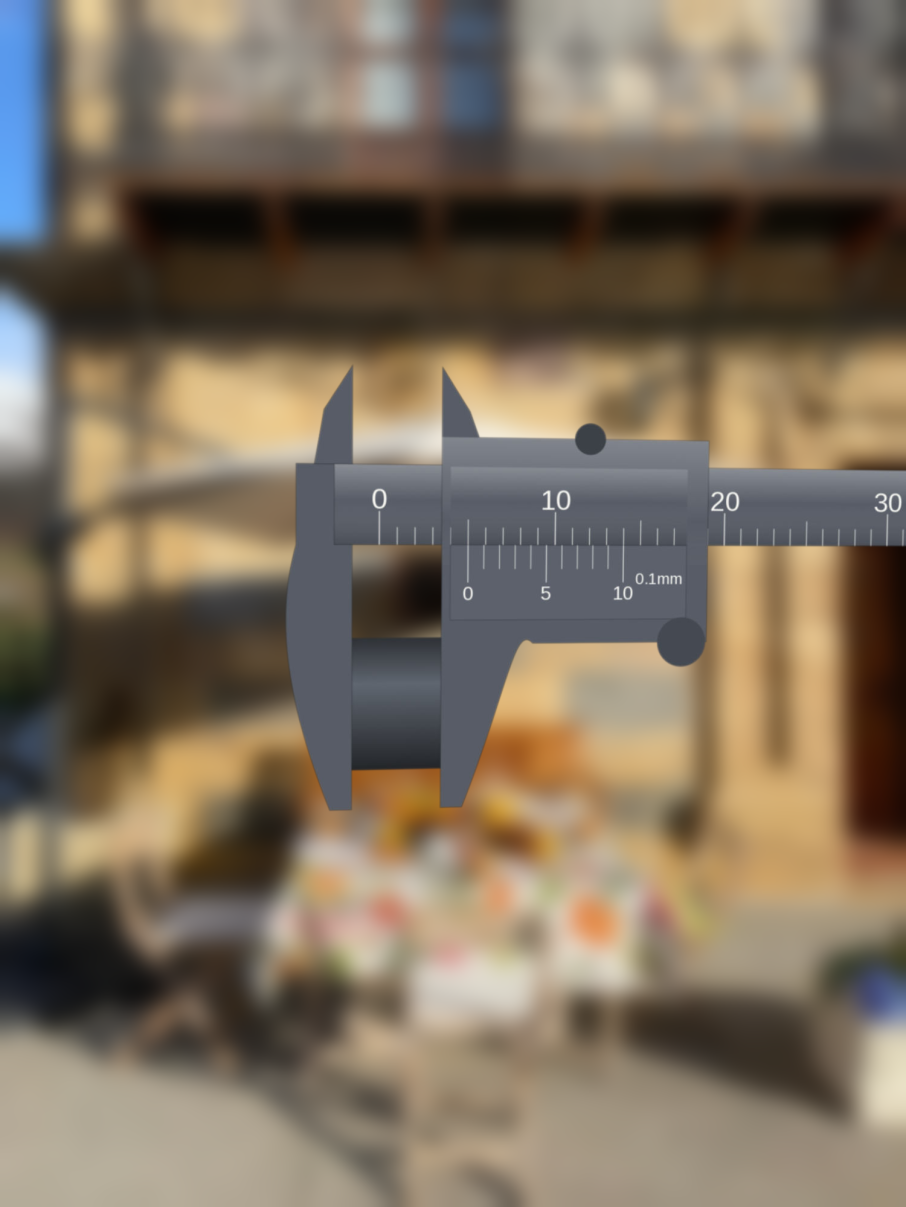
5.0 (mm)
